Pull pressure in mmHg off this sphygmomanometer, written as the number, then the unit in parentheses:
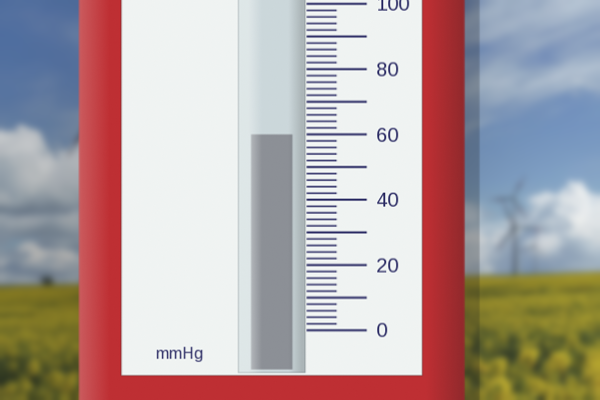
60 (mmHg)
